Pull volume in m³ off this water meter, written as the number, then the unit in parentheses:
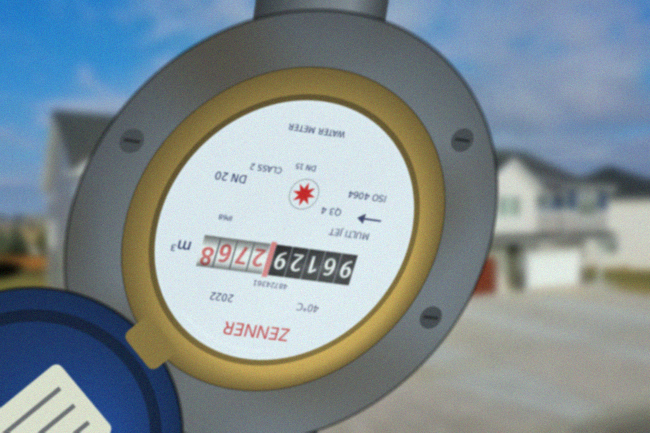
96129.2768 (m³)
